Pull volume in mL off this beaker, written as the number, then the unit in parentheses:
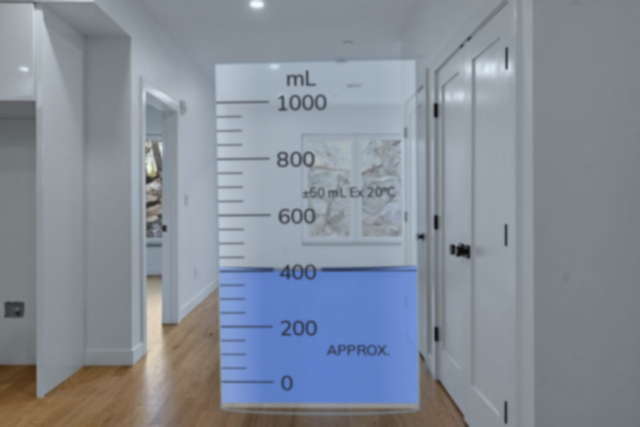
400 (mL)
